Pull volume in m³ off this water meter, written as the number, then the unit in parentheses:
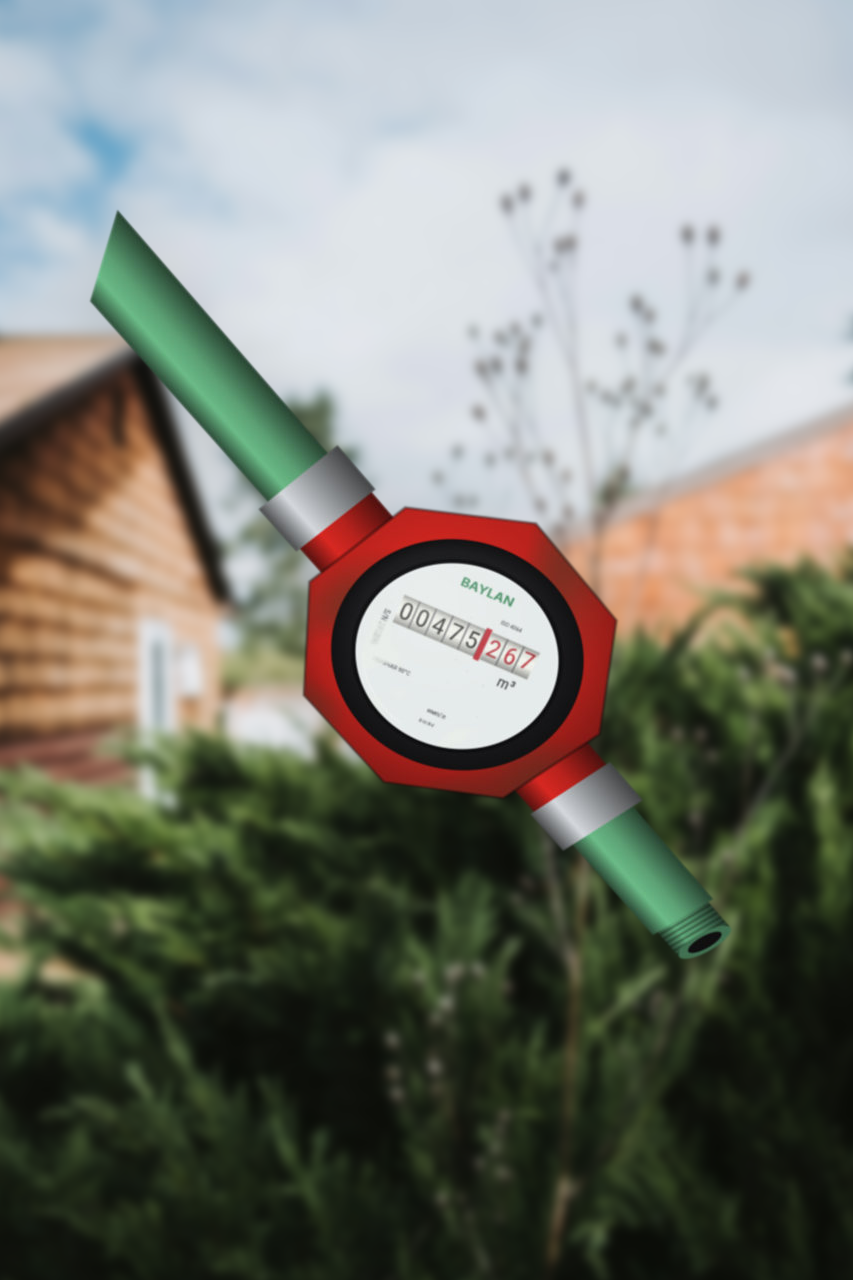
475.267 (m³)
